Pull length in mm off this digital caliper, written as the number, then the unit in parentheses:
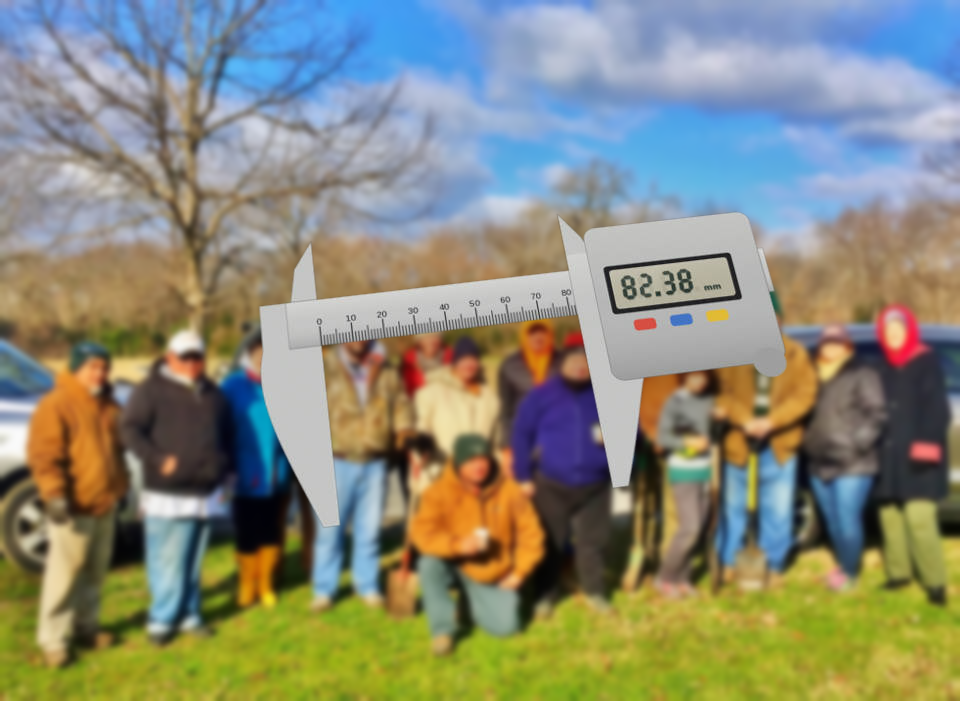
82.38 (mm)
